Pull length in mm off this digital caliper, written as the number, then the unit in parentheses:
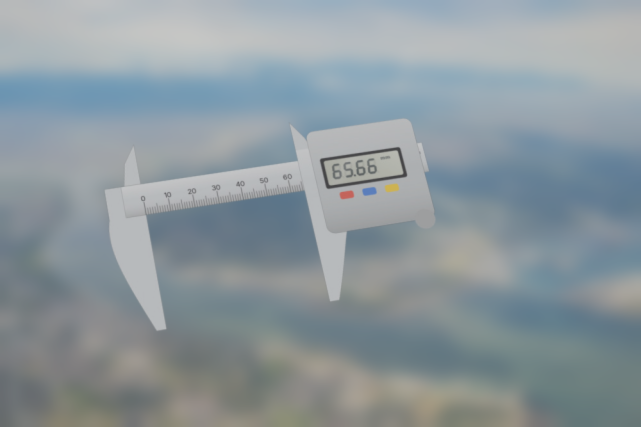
65.66 (mm)
